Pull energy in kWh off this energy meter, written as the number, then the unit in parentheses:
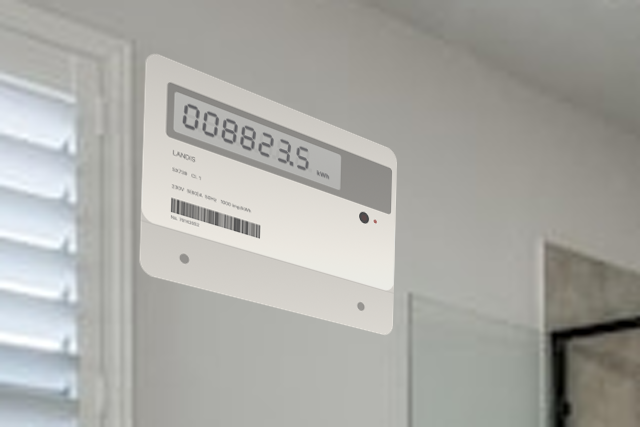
8823.5 (kWh)
